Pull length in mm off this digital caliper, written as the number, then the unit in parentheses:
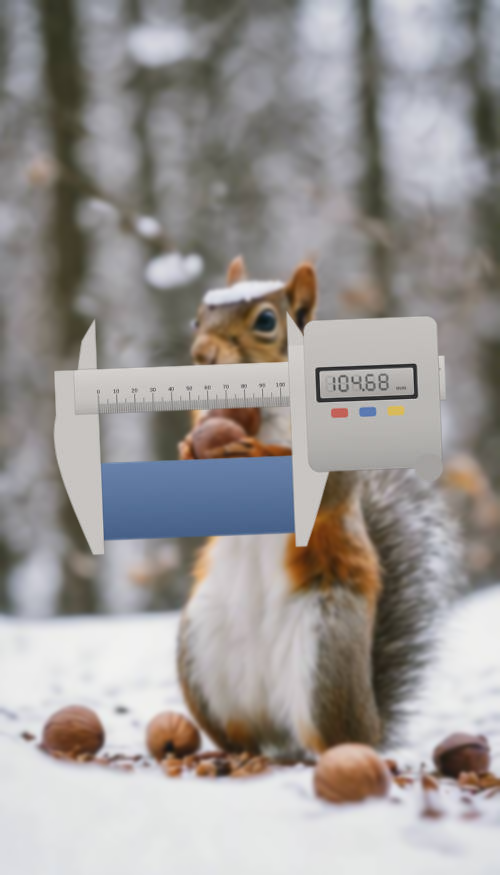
104.68 (mm)
